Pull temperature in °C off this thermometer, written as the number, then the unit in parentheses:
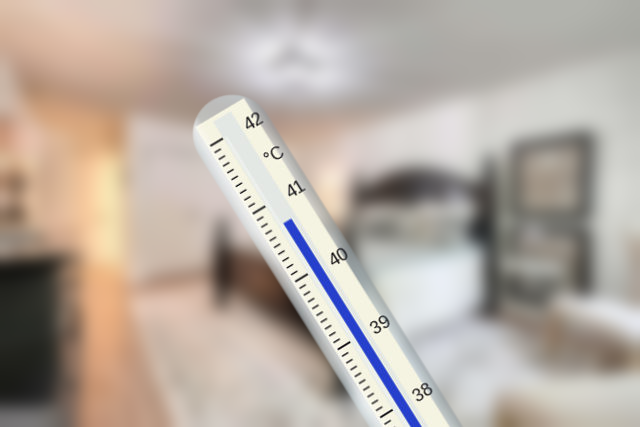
40.7 (°C)
